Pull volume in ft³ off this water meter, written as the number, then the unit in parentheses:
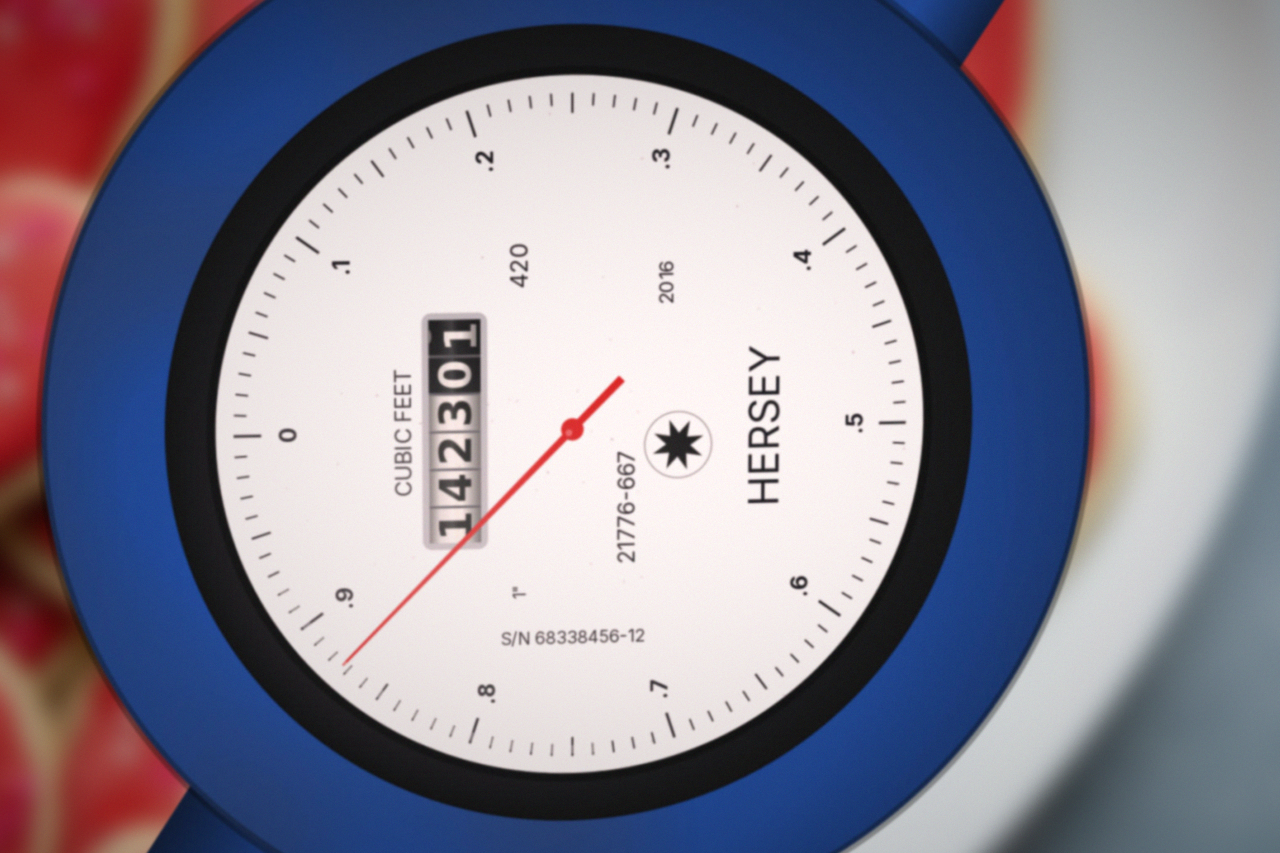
142300.87 (ft³)
